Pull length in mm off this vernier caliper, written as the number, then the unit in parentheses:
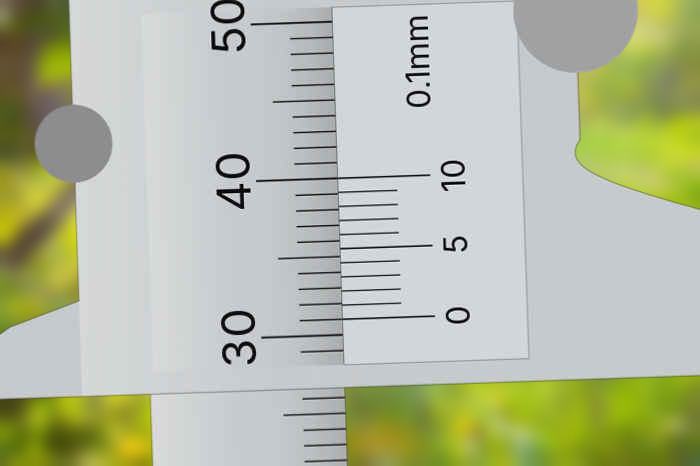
31.0 (mm)
